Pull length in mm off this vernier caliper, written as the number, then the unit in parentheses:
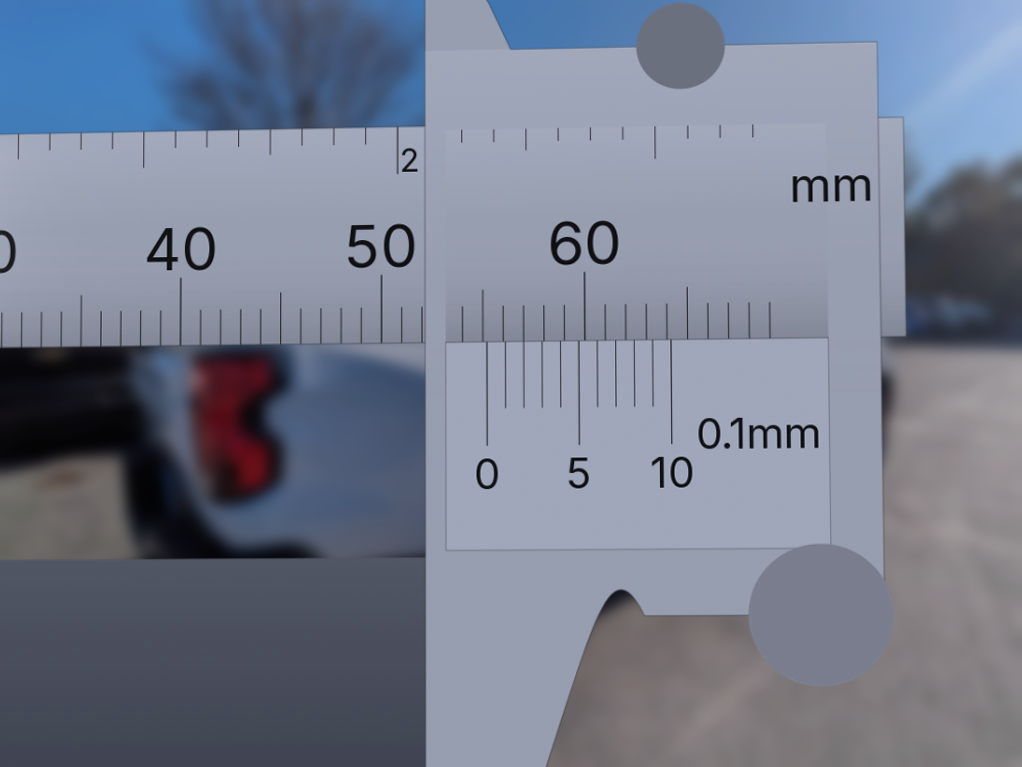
55.2 (mm)
